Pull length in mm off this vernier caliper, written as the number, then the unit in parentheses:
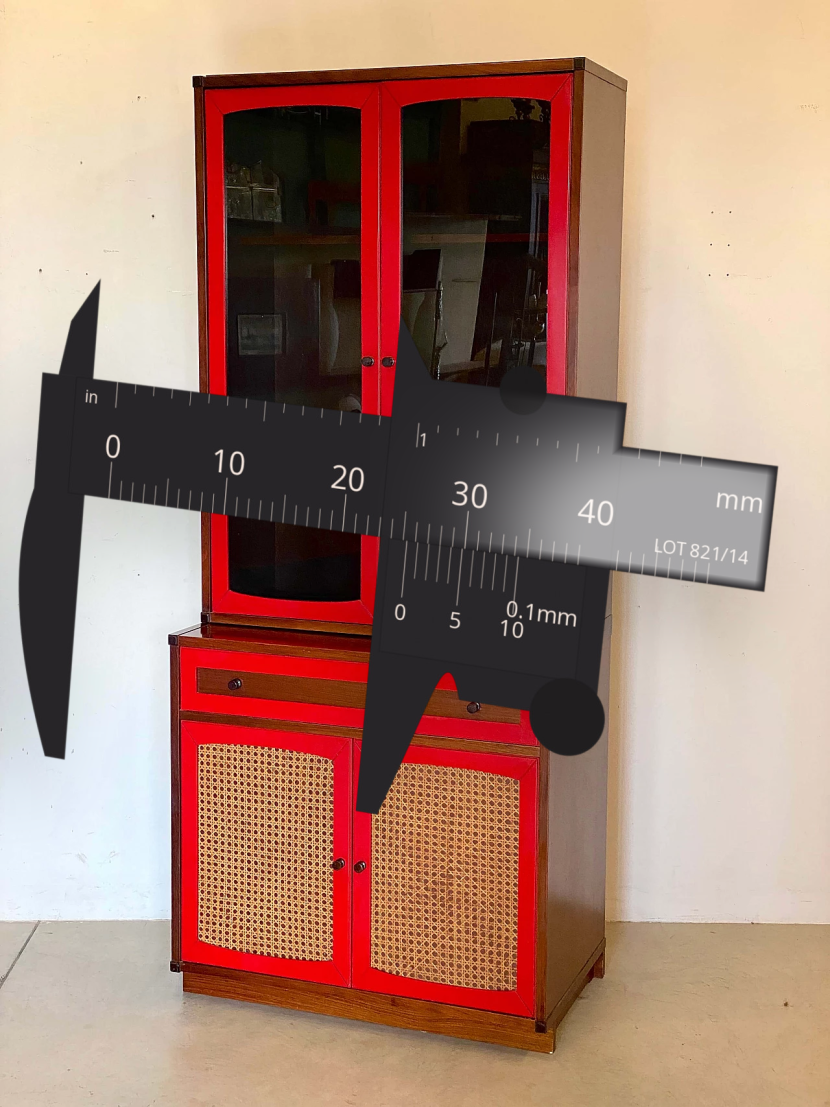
25.3 (mm)
